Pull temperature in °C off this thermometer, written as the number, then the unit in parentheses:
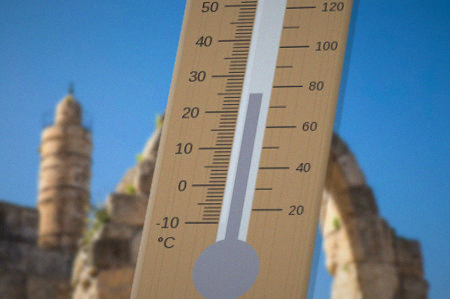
25 (°C)
